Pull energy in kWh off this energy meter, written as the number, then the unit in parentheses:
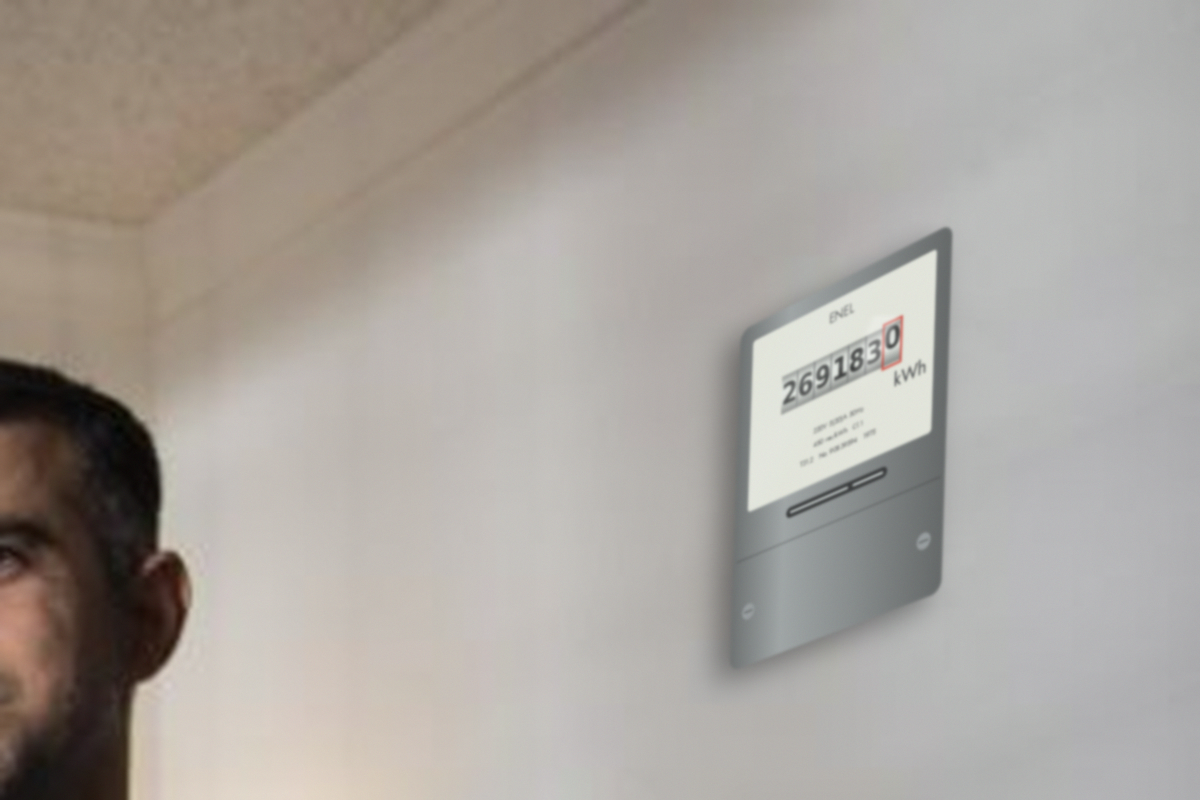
269183.0 (kWh)
